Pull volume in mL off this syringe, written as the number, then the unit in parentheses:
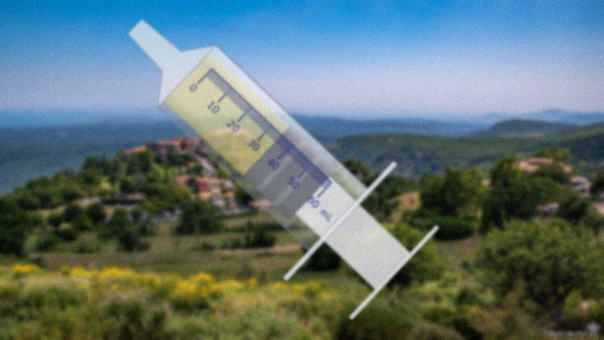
35 (mL)
